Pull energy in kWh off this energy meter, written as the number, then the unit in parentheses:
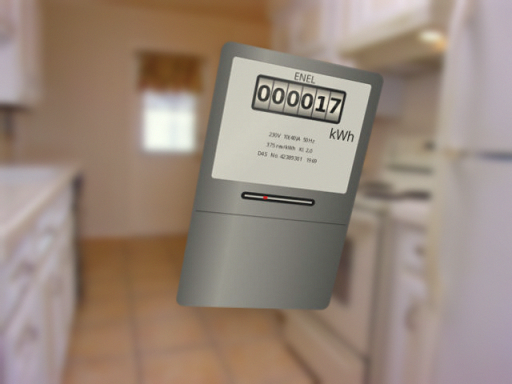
17 (kWh)
